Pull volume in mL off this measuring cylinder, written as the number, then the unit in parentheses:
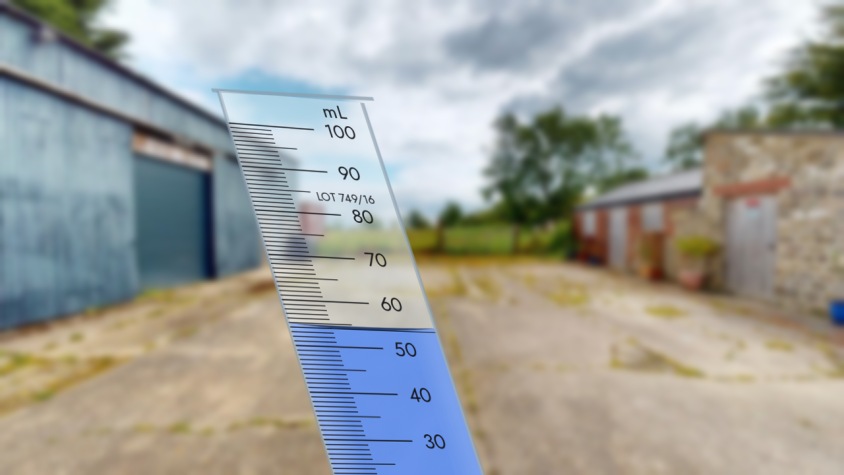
54 (mL)
